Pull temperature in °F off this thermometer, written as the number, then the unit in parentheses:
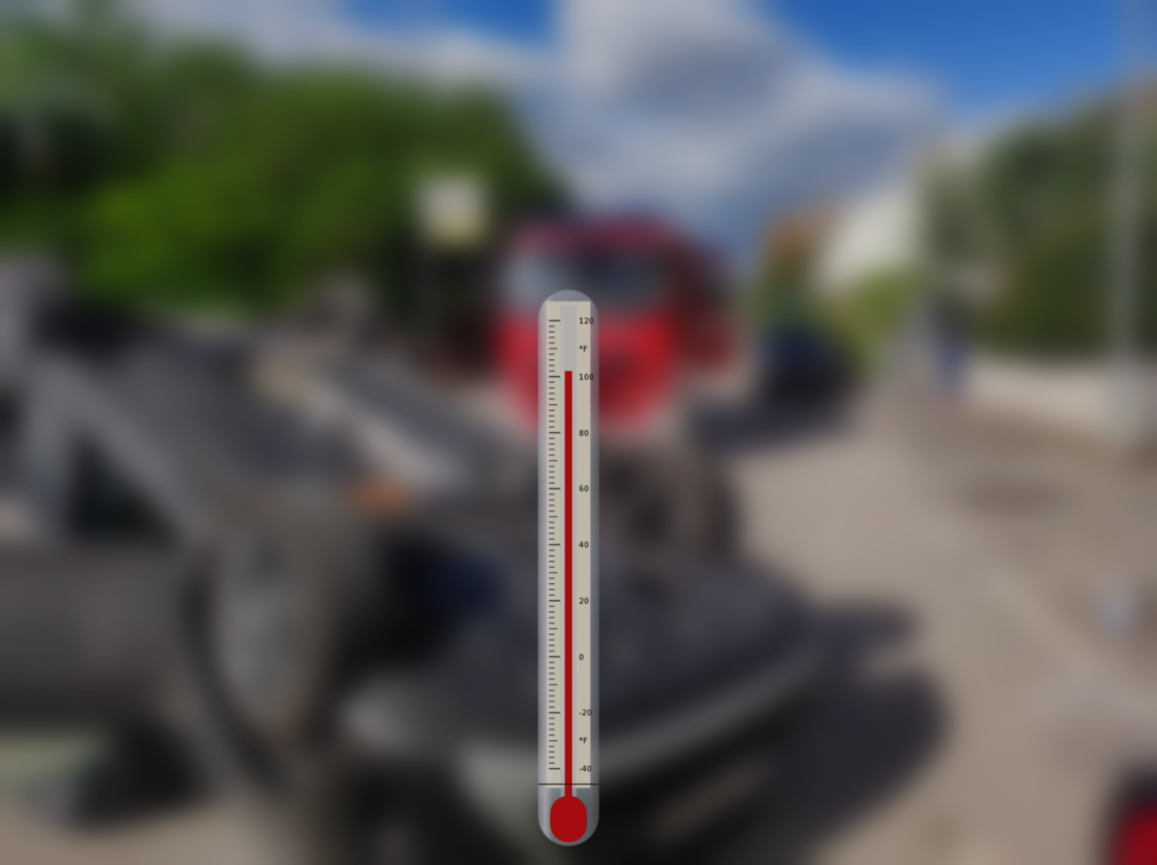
102 (°F)
